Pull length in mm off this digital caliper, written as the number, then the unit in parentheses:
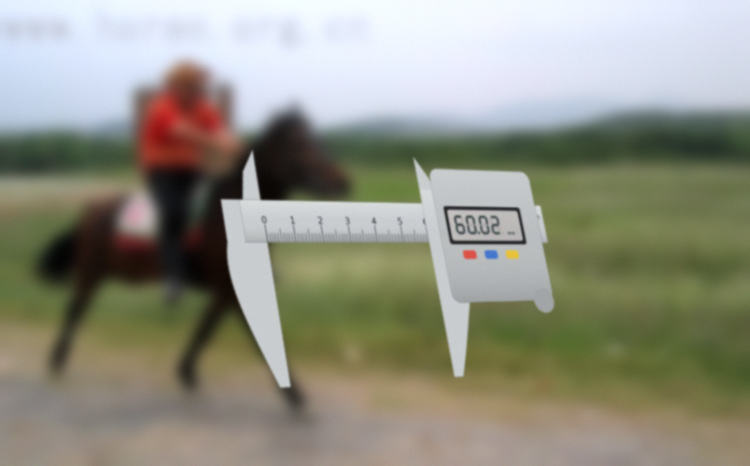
60.02 (mm)
